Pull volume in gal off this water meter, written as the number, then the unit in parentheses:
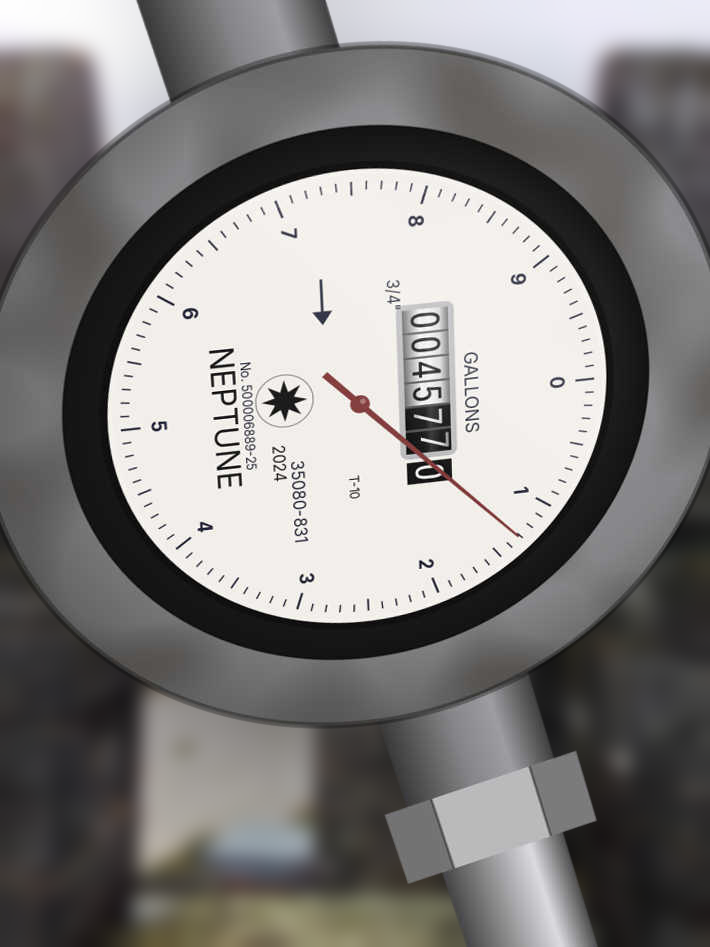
45771.3 (gal)
